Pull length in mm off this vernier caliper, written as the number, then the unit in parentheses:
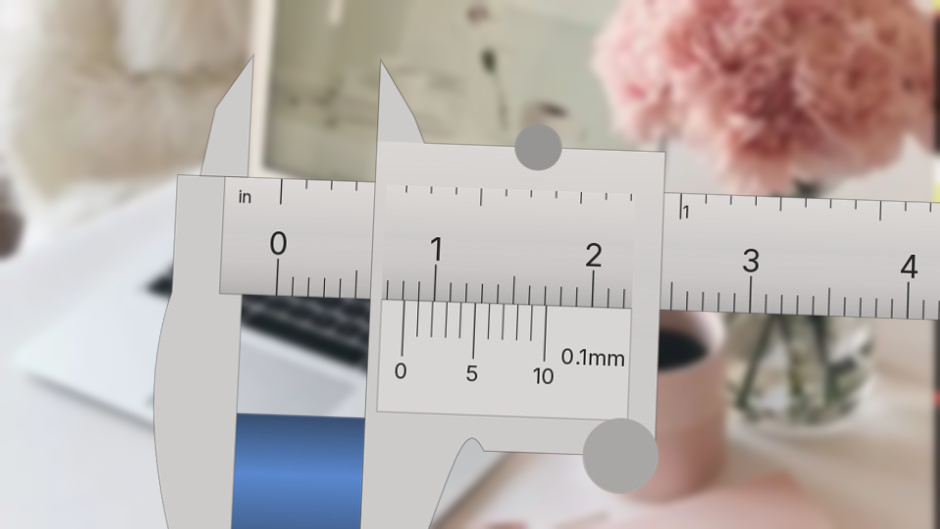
8.1 (mm)
